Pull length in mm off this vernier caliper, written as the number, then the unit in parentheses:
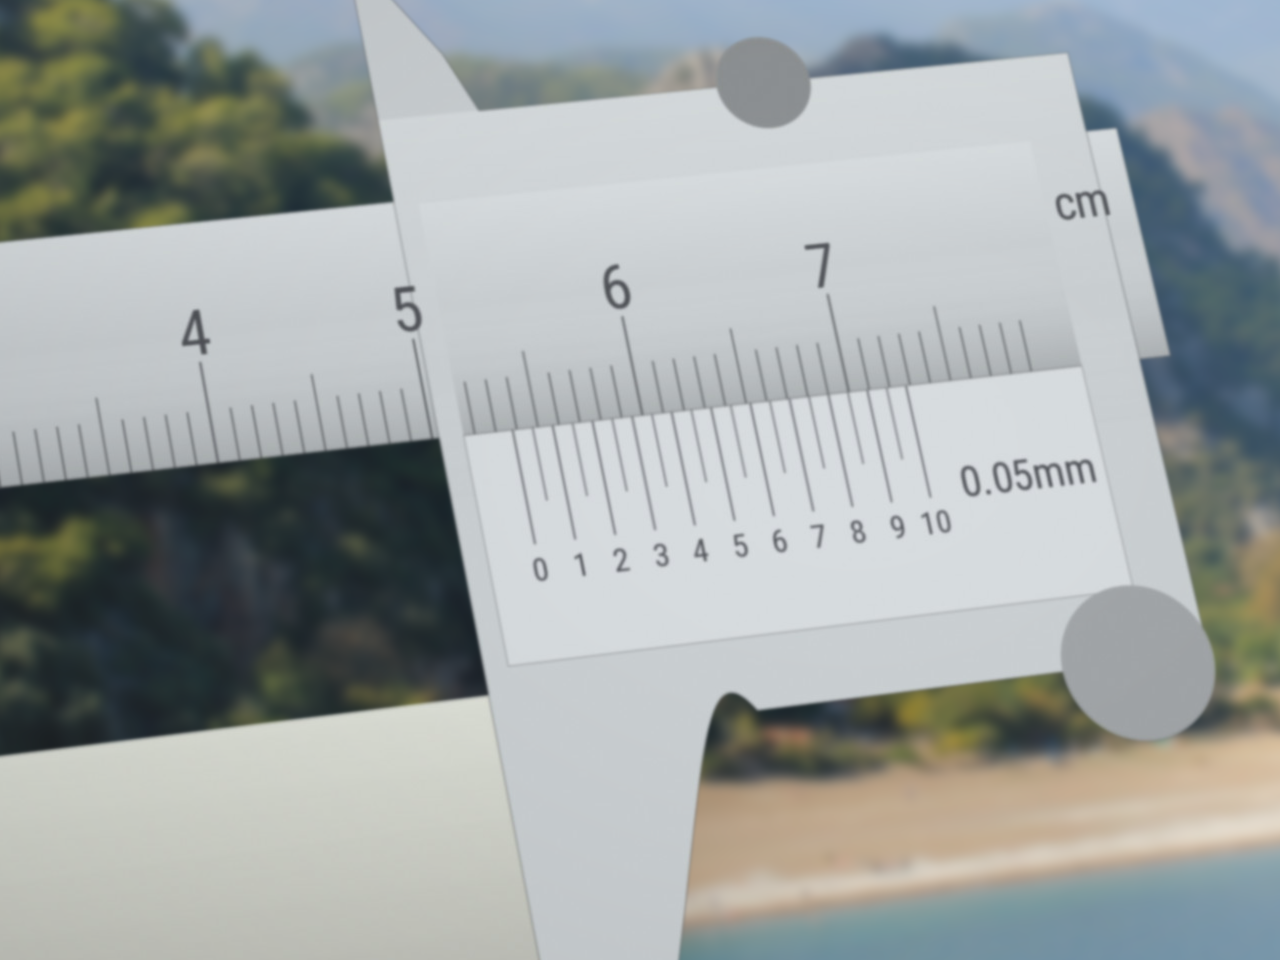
53.8 (mm)
